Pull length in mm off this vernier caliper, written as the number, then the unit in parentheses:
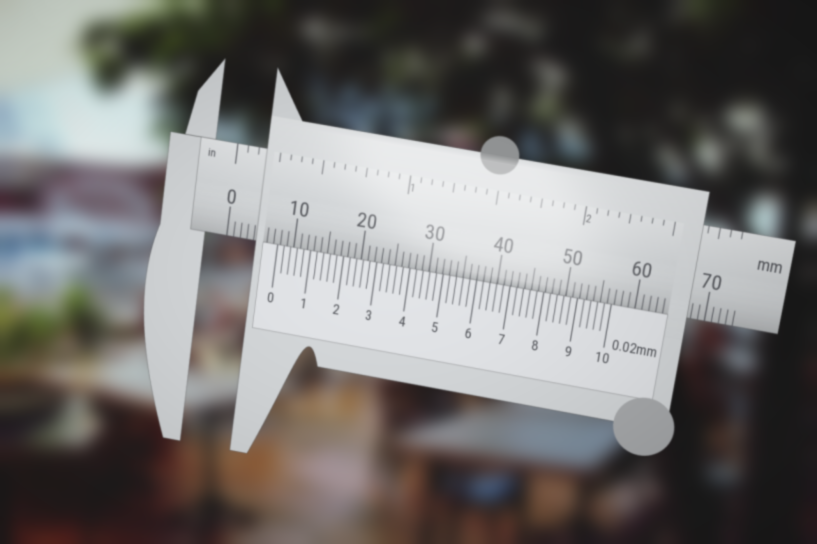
7.6 (mm)
